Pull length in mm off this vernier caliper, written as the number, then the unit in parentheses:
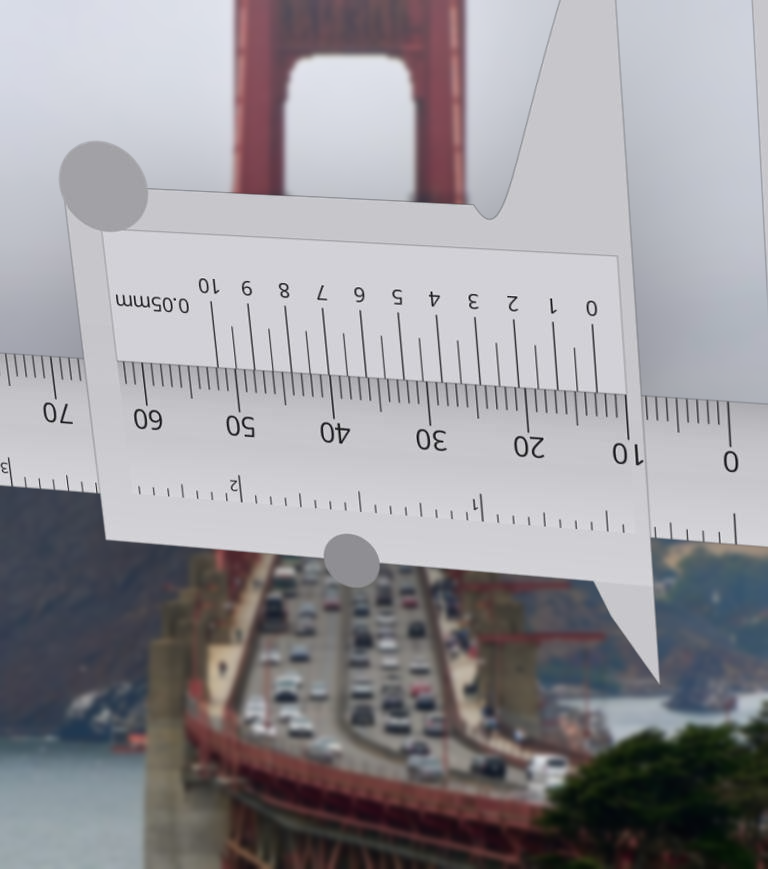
12.8 (mm)
